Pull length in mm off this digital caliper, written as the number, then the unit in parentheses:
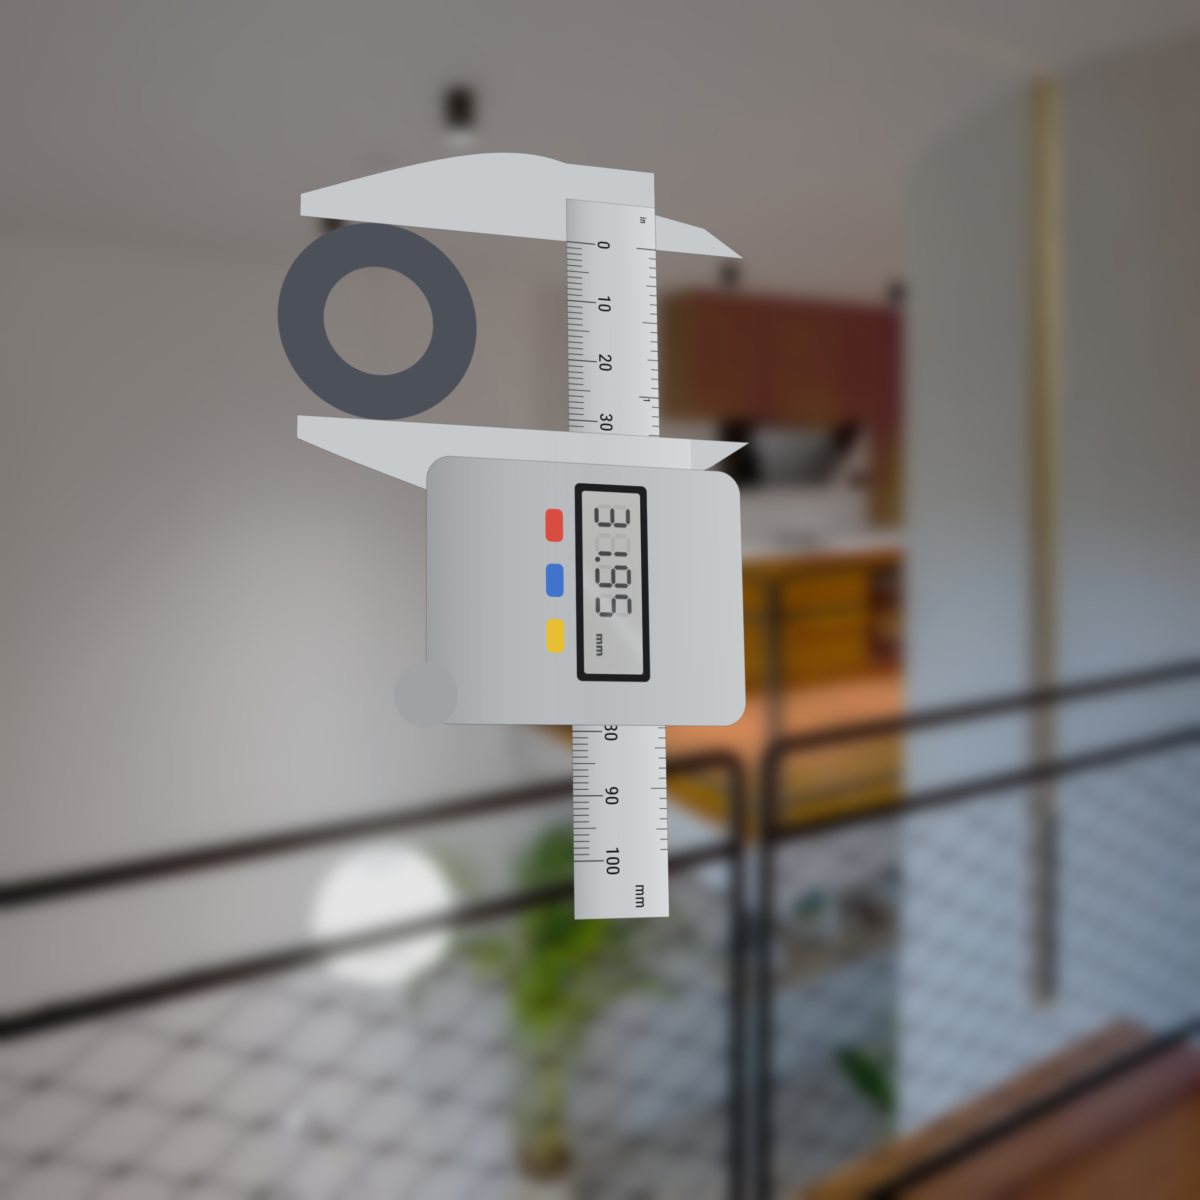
31.95 (mm)
